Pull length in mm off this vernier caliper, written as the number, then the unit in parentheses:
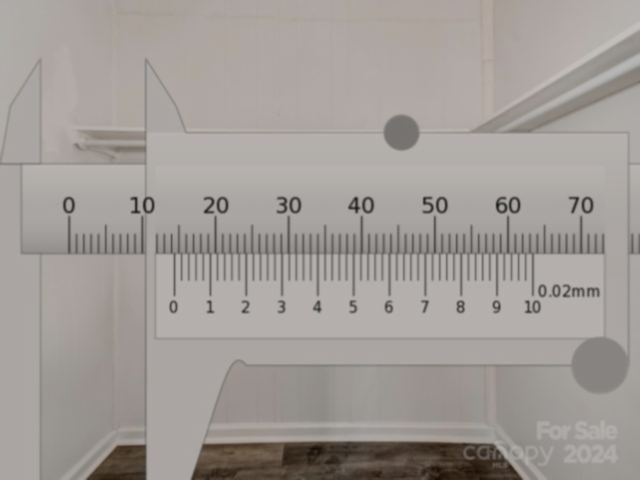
14.4 (mm)
